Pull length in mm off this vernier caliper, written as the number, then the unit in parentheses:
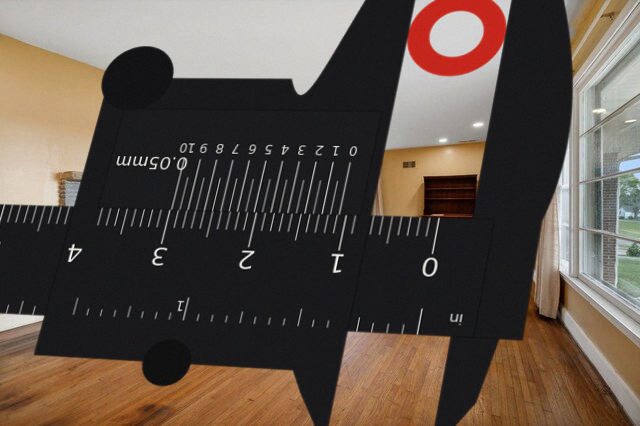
10.8 (mm)
